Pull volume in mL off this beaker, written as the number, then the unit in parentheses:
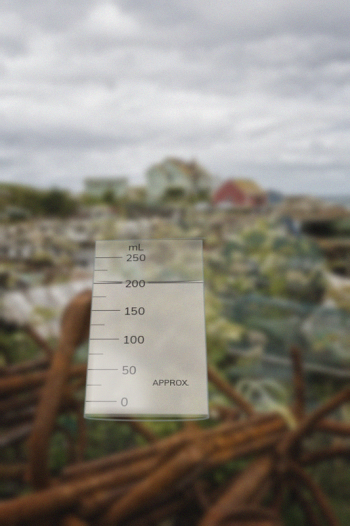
200 (mL)
